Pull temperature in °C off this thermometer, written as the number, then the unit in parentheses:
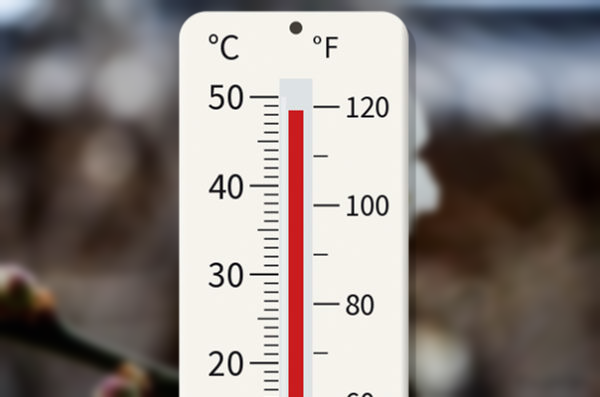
48.5 (°C)
